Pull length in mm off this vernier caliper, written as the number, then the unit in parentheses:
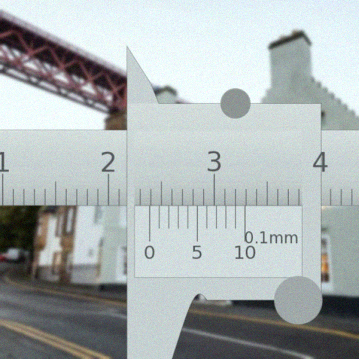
23.9 (mm)
